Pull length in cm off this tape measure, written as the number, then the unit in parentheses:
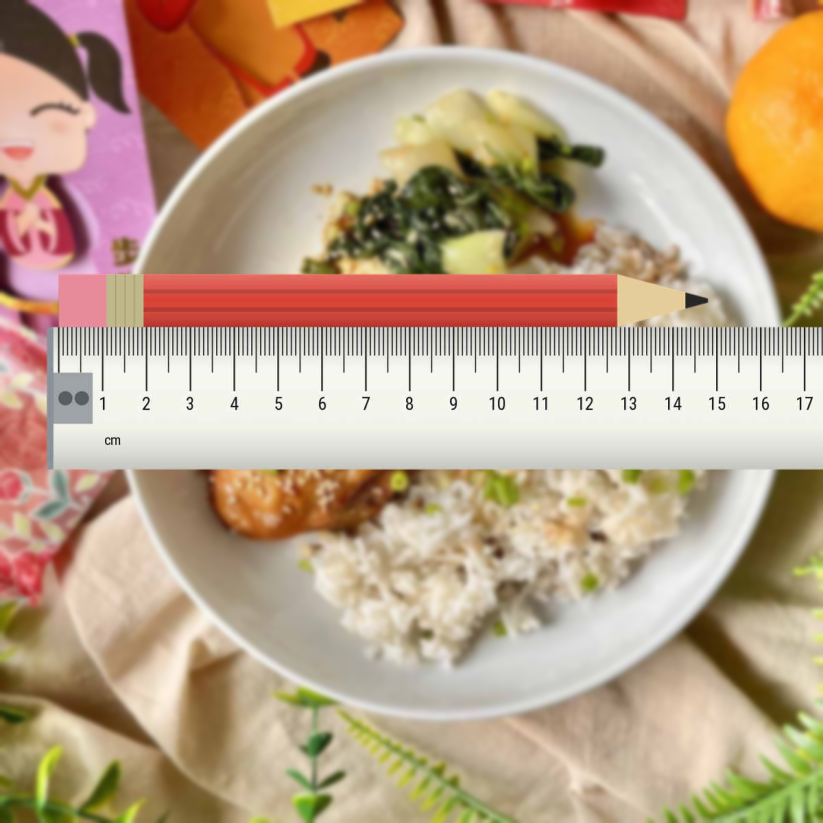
14.8 (cm)
